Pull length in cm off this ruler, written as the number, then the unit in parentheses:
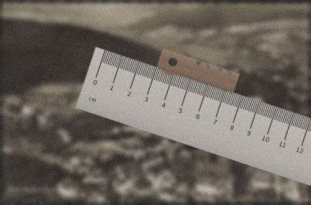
4.5 (cm)
